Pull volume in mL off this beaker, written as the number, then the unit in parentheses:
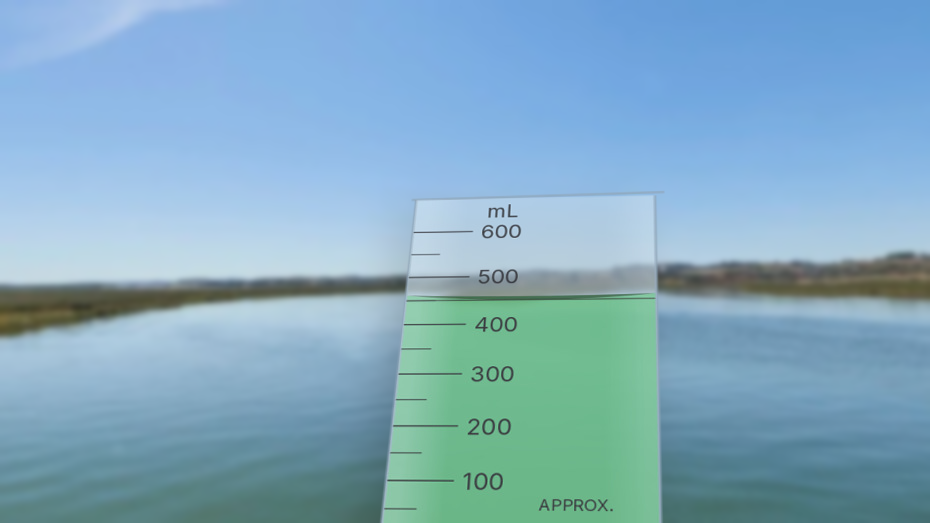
450 (mL)
